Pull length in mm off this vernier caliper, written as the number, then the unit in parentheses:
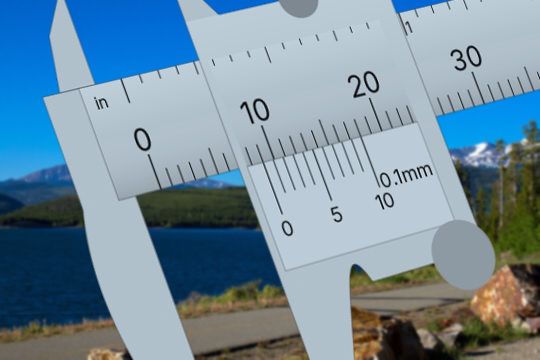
9.0 (mm)
